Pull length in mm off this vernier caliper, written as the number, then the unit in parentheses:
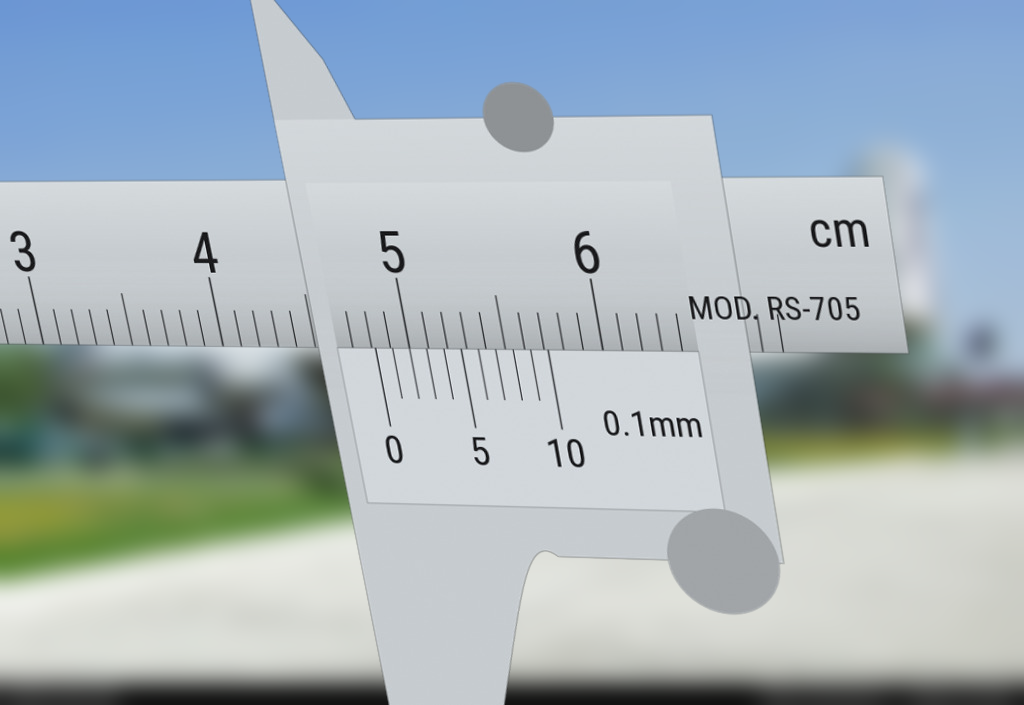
48.2 (mm)
